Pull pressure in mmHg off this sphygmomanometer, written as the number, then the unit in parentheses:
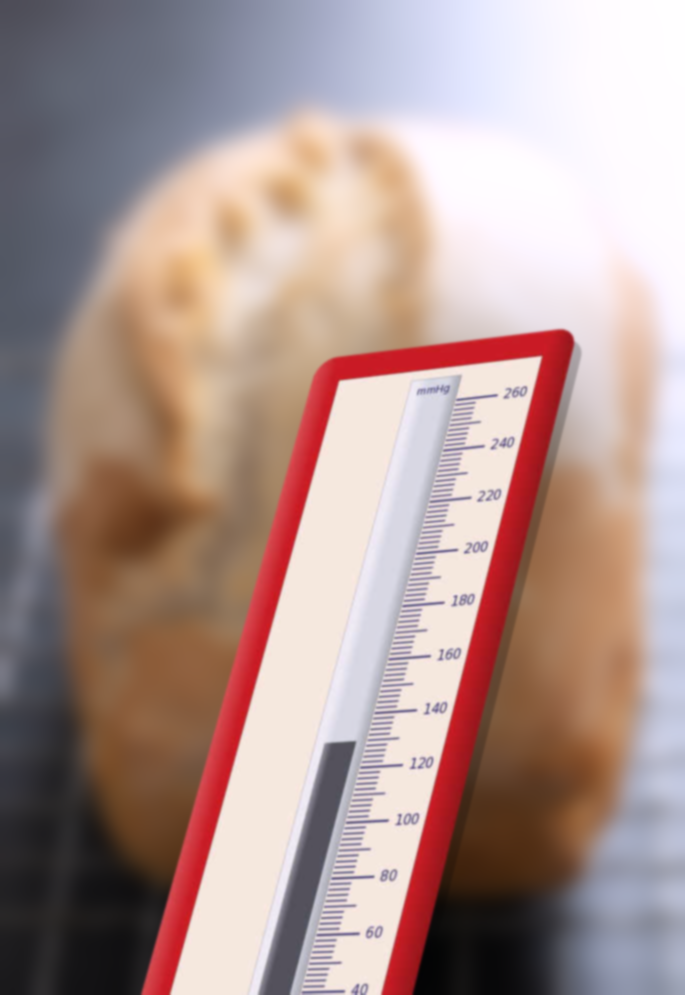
130 (mmHg)
